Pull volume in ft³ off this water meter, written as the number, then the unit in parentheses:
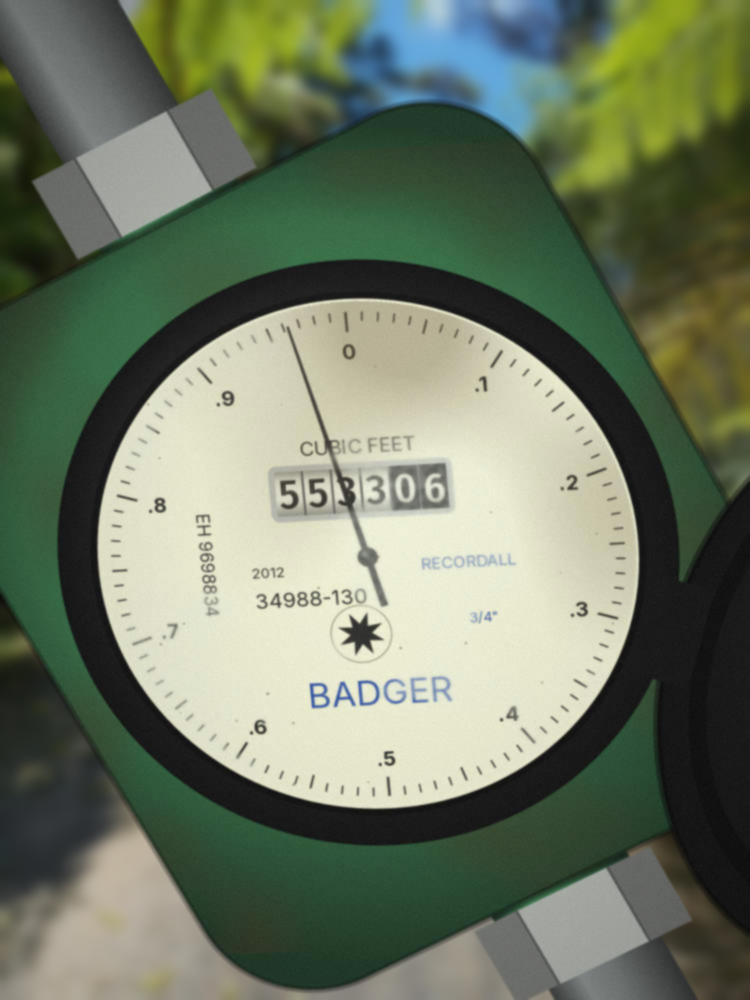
553305.96 (ft³)
